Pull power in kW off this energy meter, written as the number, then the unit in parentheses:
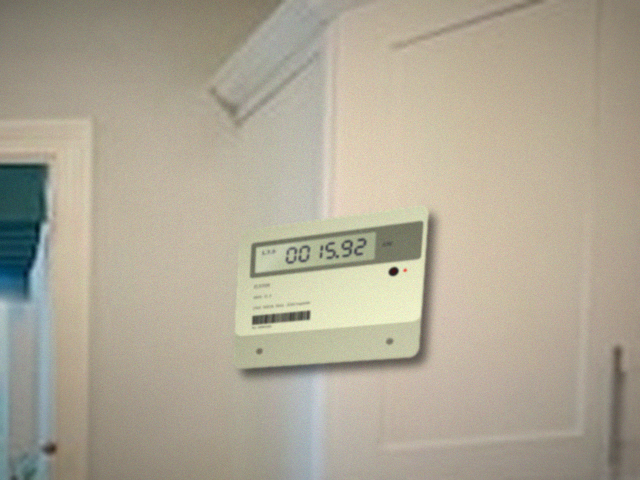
15.92 (kW)
